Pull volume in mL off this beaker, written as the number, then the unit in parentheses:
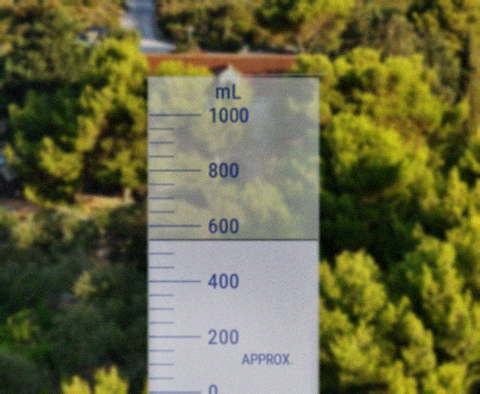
550 (mL)
